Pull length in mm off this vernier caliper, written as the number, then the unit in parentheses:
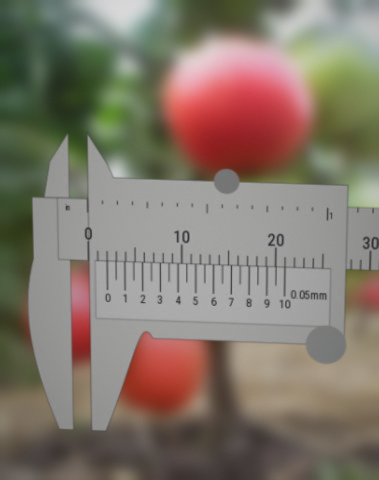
2.0 (mm)
